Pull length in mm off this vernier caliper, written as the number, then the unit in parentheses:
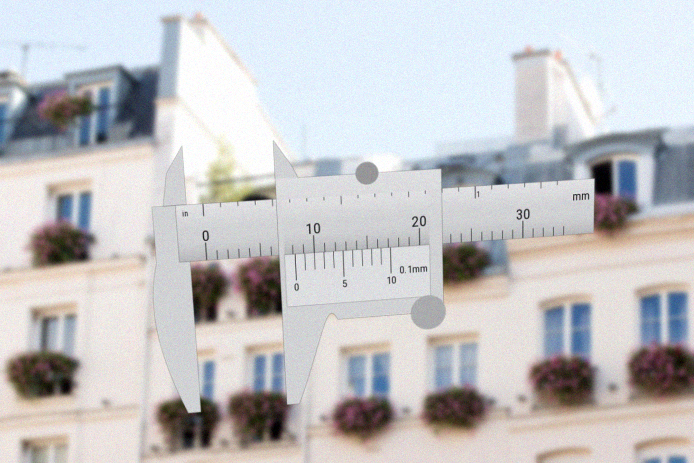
8.2 (mm)
